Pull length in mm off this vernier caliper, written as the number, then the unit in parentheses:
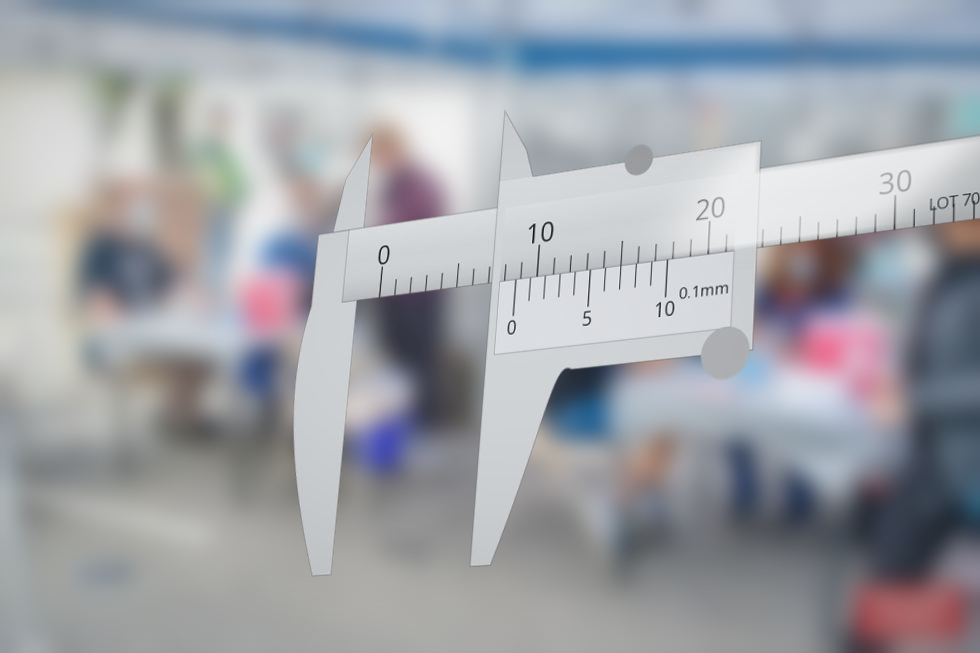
8.7 (mm)
